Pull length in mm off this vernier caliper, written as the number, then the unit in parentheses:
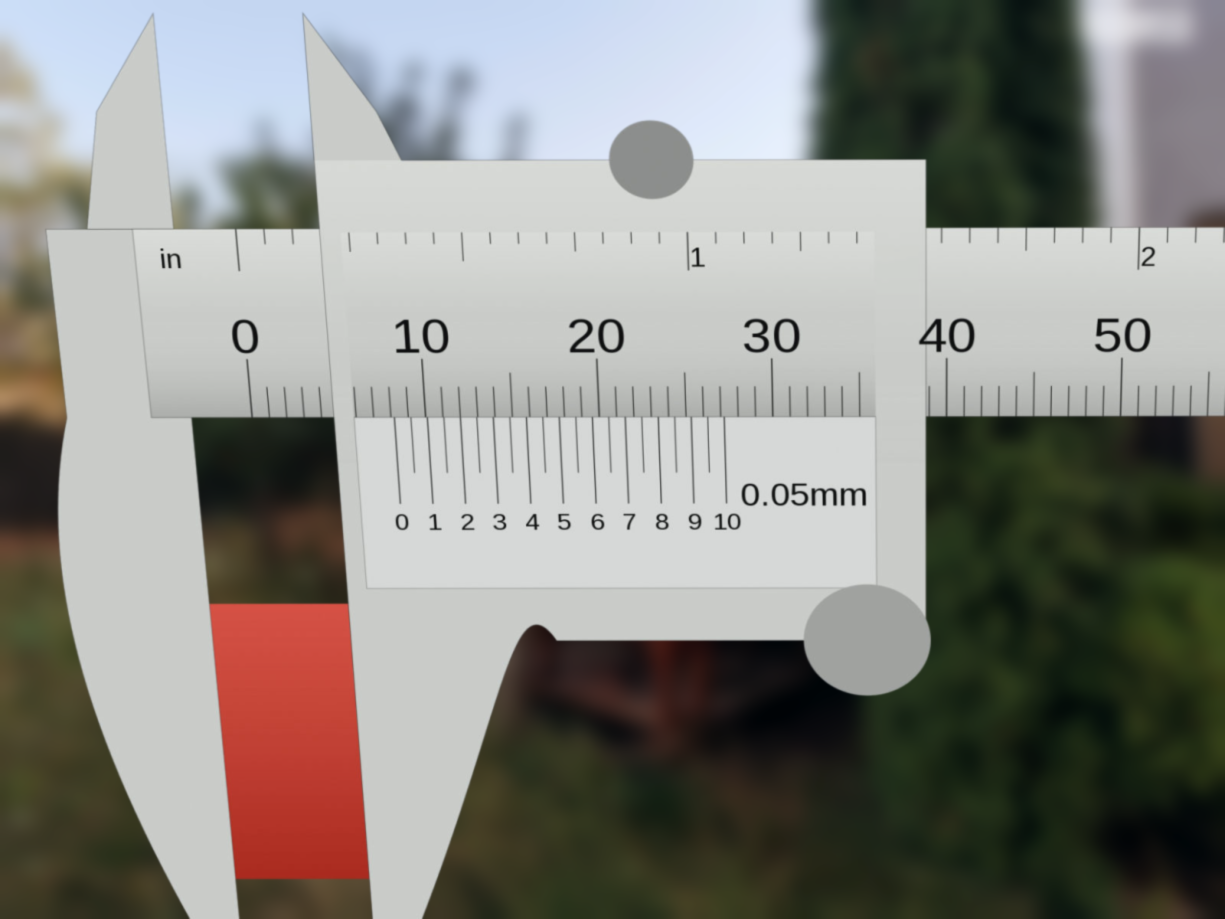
8.2 (mm)
